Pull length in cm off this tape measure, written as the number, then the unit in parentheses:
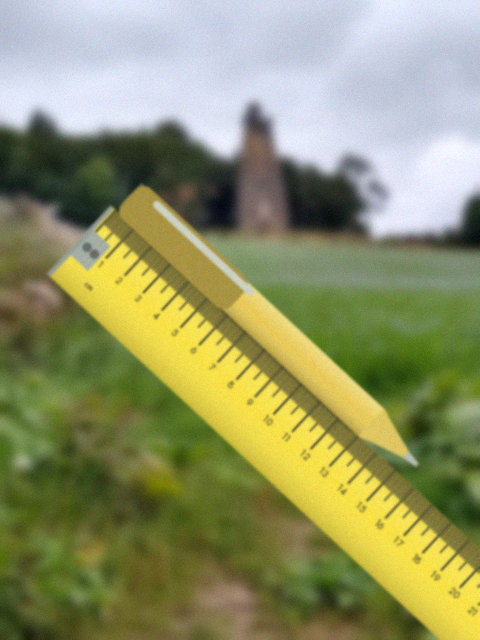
15.5 (cm)
